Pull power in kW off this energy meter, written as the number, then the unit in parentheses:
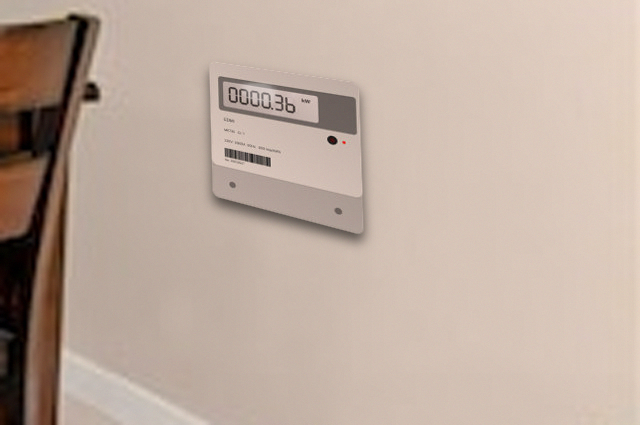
0.36 (kW)
